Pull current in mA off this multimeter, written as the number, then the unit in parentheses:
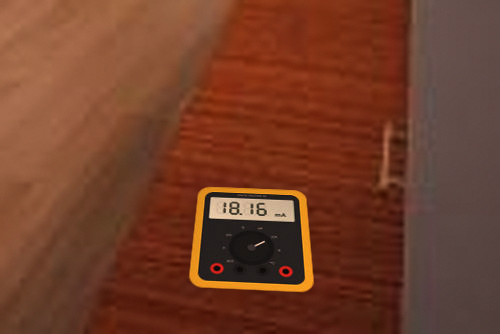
18.16 (mA)
